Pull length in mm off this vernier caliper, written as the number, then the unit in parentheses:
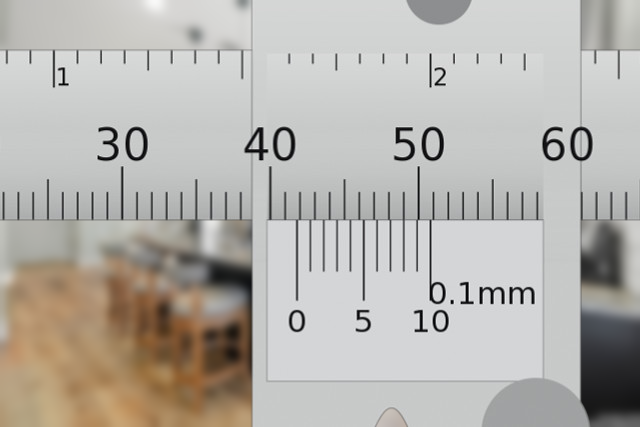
41.8 (mm)
